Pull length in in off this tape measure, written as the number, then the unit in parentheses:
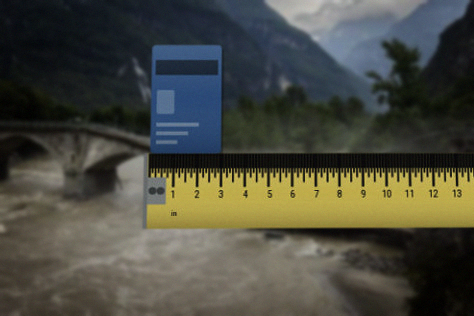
3 (in)
